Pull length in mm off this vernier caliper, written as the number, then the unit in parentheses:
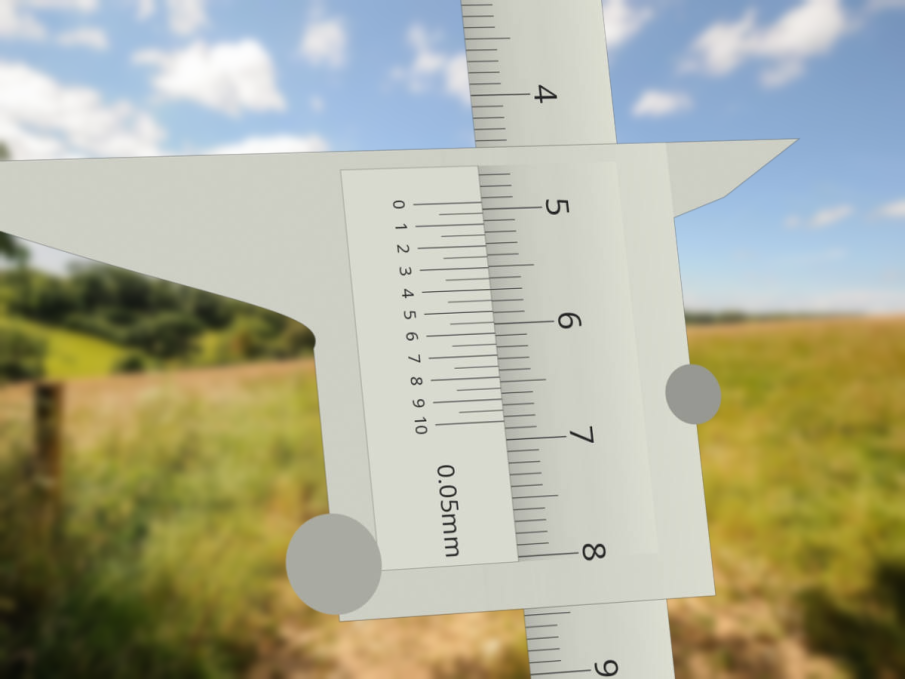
49.4 (mm)
